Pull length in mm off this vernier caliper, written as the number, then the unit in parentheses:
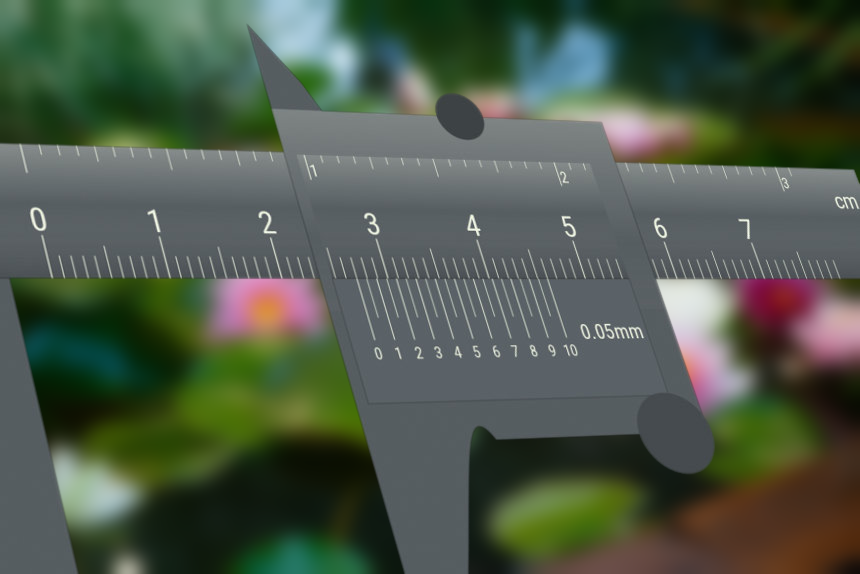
27.0 (mm)
